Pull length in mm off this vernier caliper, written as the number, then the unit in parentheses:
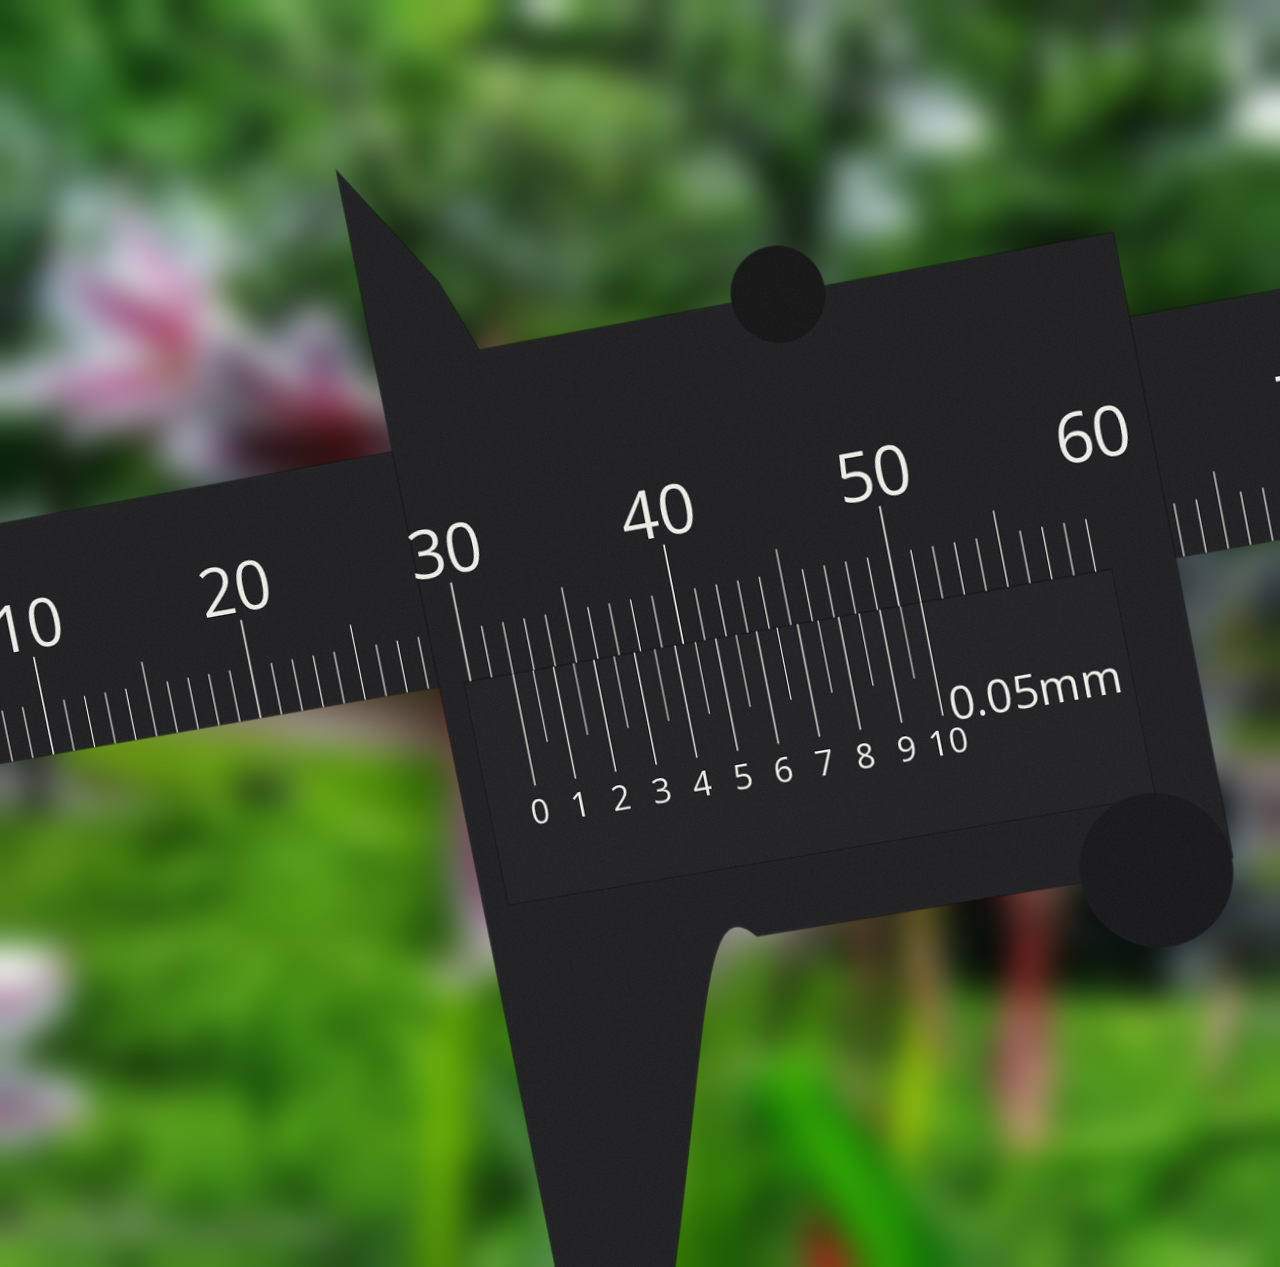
32.0 (mm)
